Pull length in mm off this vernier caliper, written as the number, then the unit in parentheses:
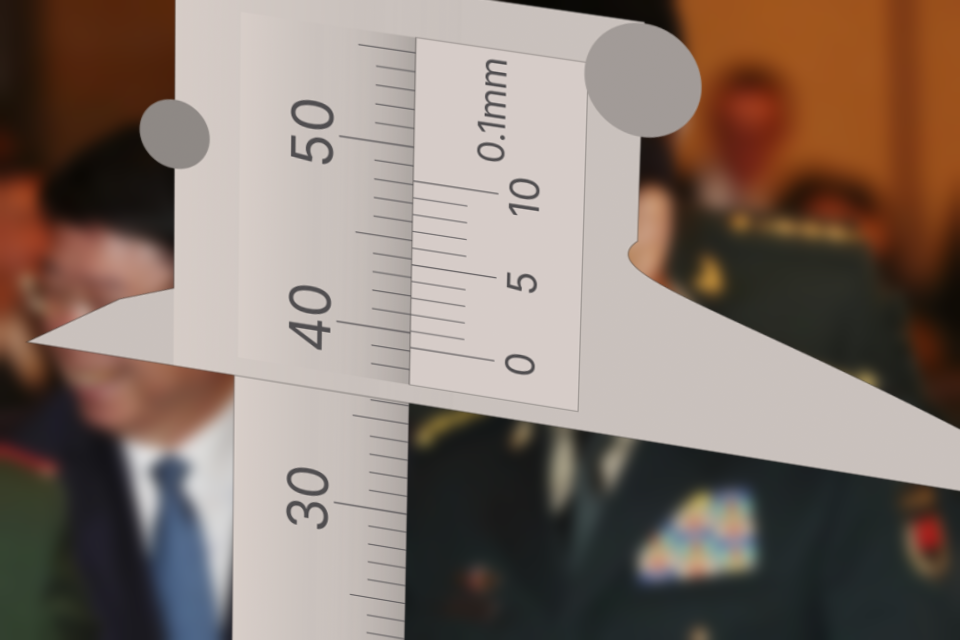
39.2 (mm)
